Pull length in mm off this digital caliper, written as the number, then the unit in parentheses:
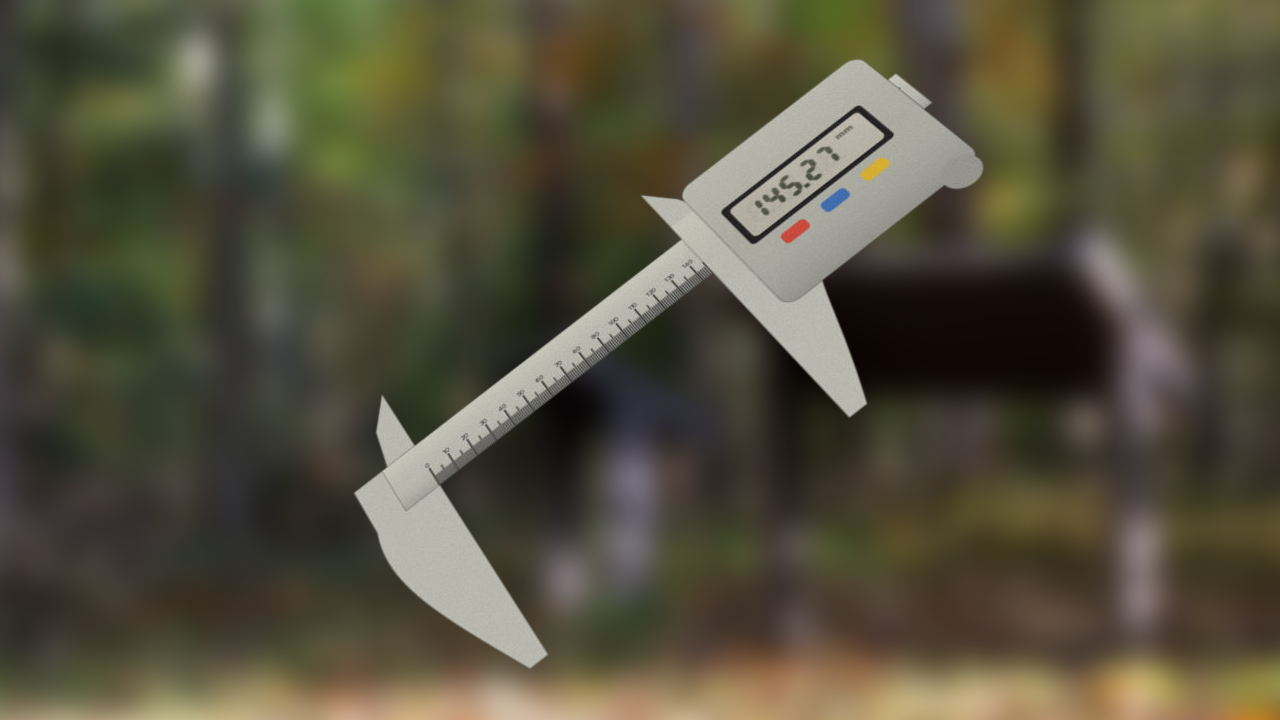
145.27 (mm)
